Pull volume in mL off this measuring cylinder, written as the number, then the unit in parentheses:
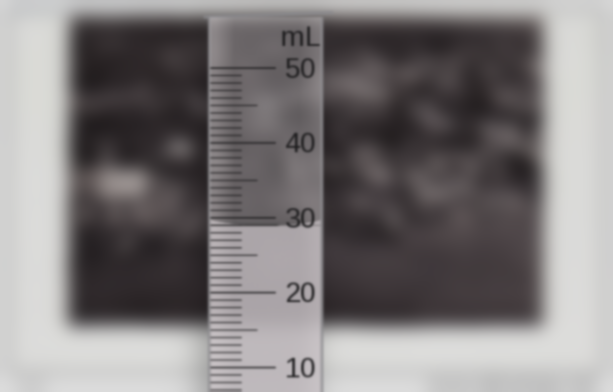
29 (mL)
